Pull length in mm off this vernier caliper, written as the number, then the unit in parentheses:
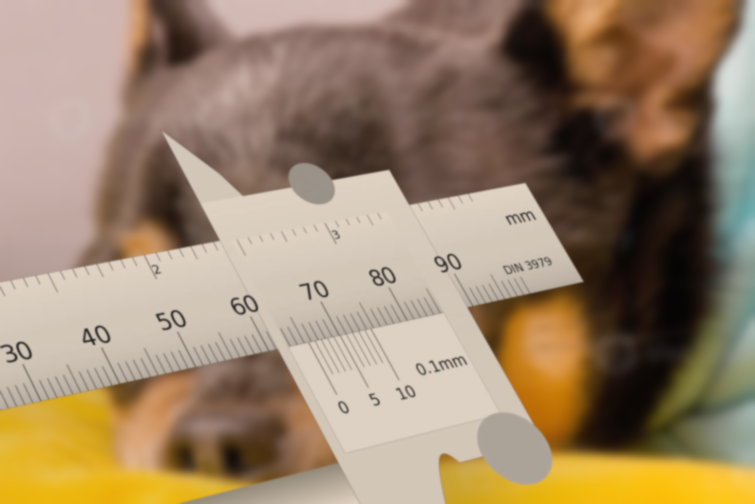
65.6 (mm)
